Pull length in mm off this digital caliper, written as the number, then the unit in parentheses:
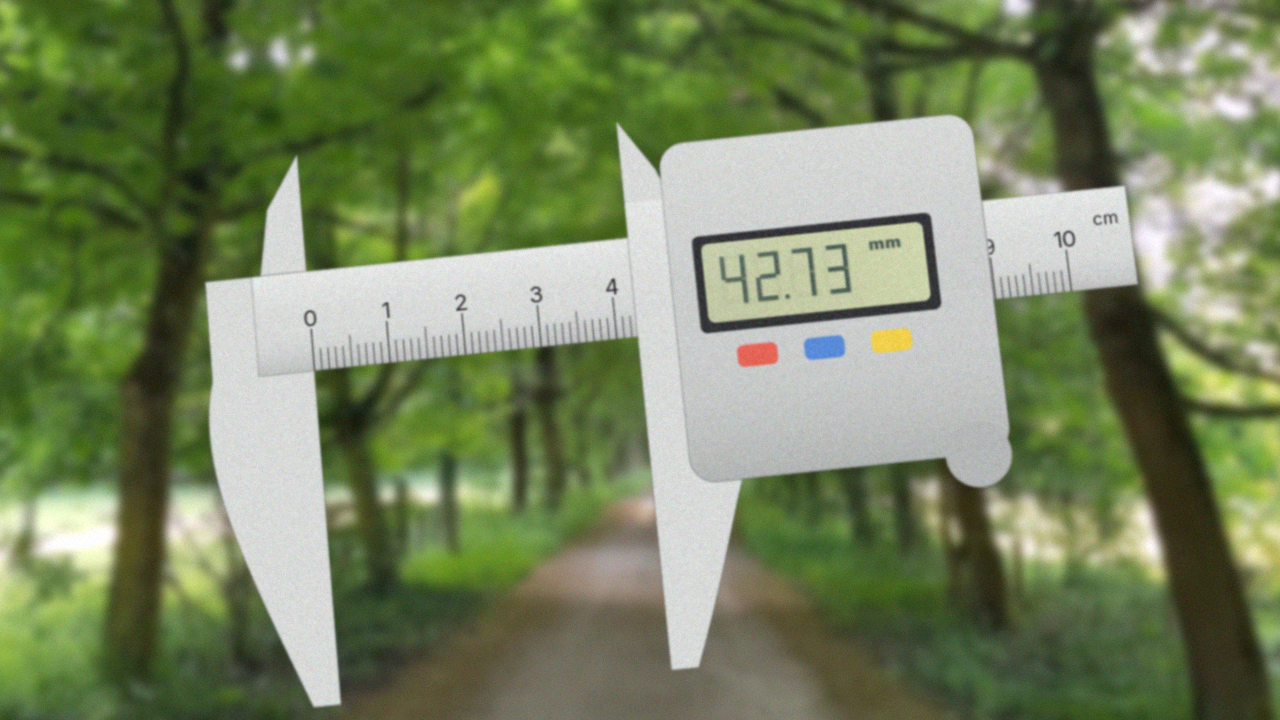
42.73 (mm)
